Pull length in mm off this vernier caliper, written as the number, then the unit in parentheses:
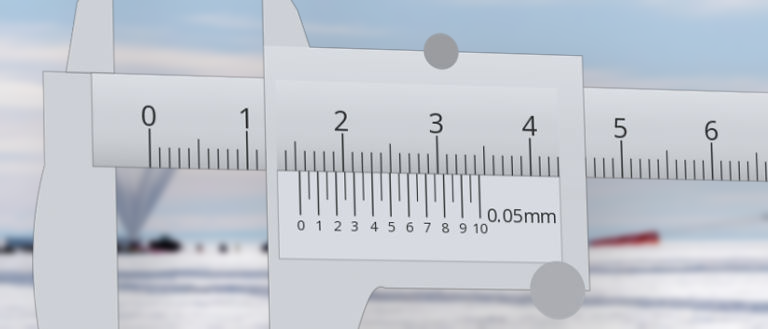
15.4 (mm)
